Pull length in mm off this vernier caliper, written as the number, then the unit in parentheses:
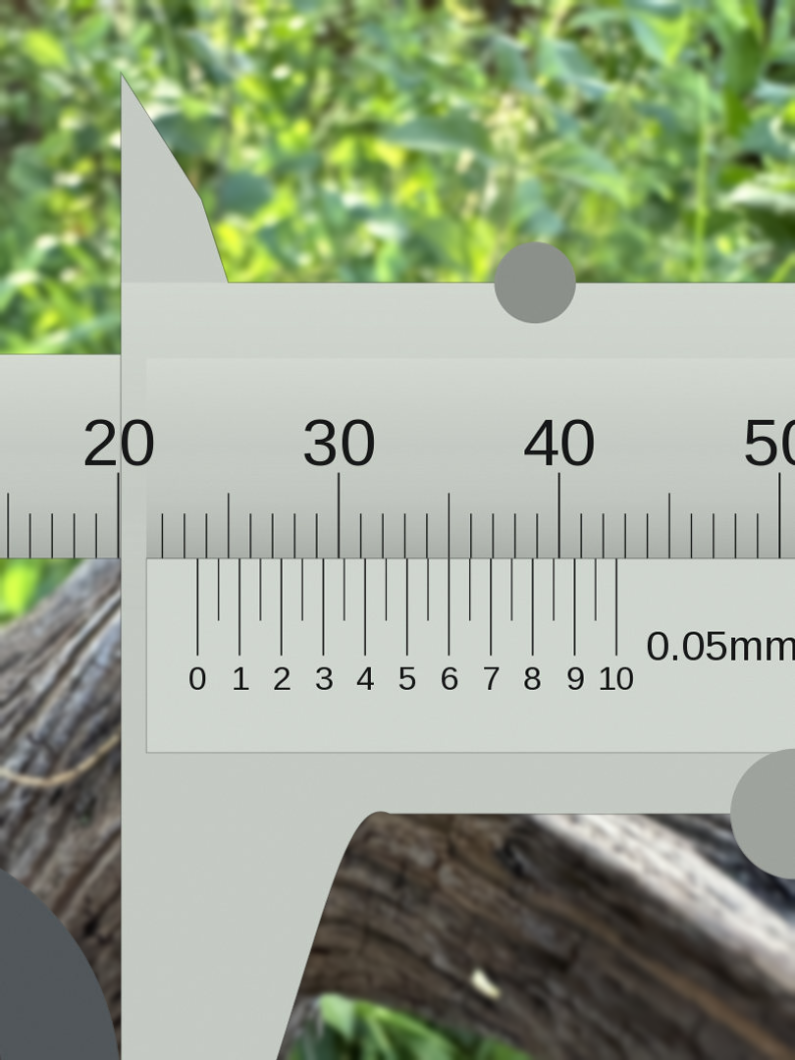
23.6 (mm)
